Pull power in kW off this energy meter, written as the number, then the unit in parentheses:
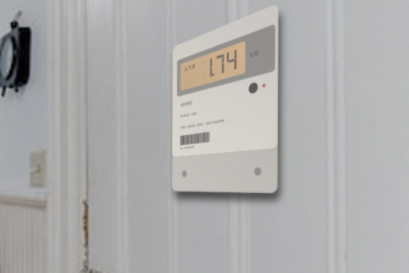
1.74 (kW)
